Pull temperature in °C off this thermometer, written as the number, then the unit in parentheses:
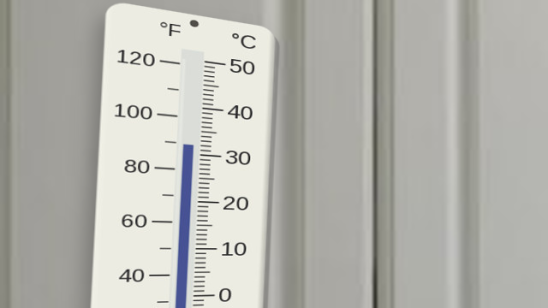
32 (°C)
